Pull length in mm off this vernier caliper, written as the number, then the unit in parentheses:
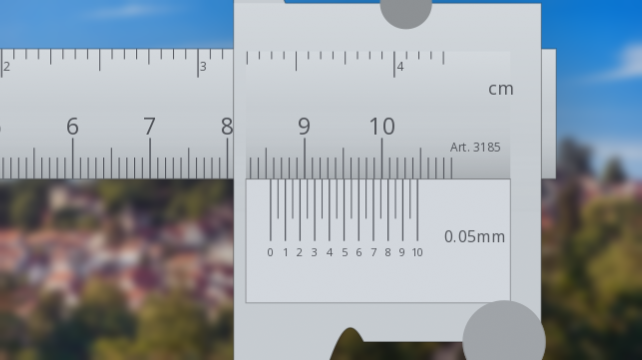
85.6 (mm)
